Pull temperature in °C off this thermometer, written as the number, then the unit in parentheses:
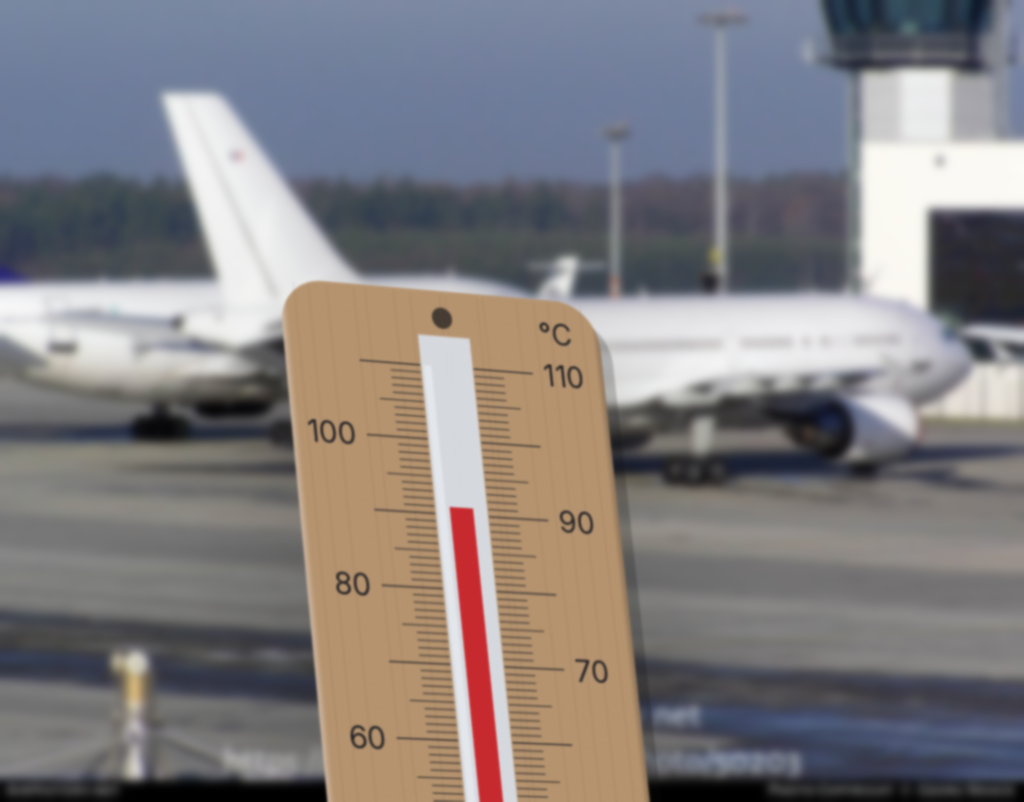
91 (°C)
